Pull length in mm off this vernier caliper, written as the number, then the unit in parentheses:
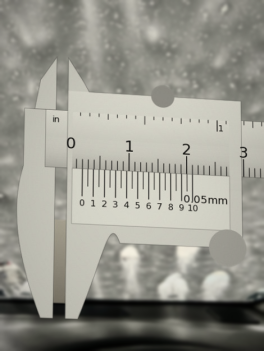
2.0 (mm)
